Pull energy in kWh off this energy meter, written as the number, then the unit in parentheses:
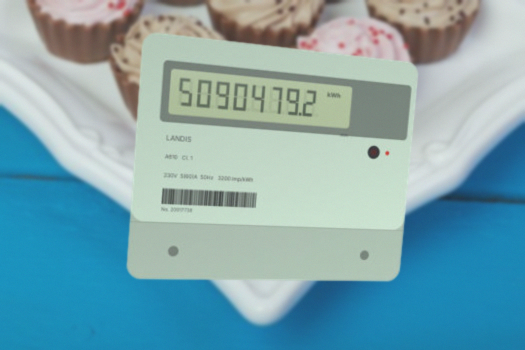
5090479.2 (kWh)
